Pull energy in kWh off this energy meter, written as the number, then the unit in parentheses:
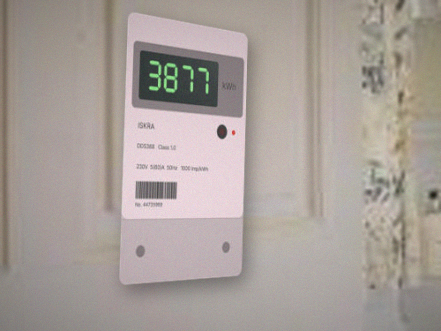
3877 (kWh)
